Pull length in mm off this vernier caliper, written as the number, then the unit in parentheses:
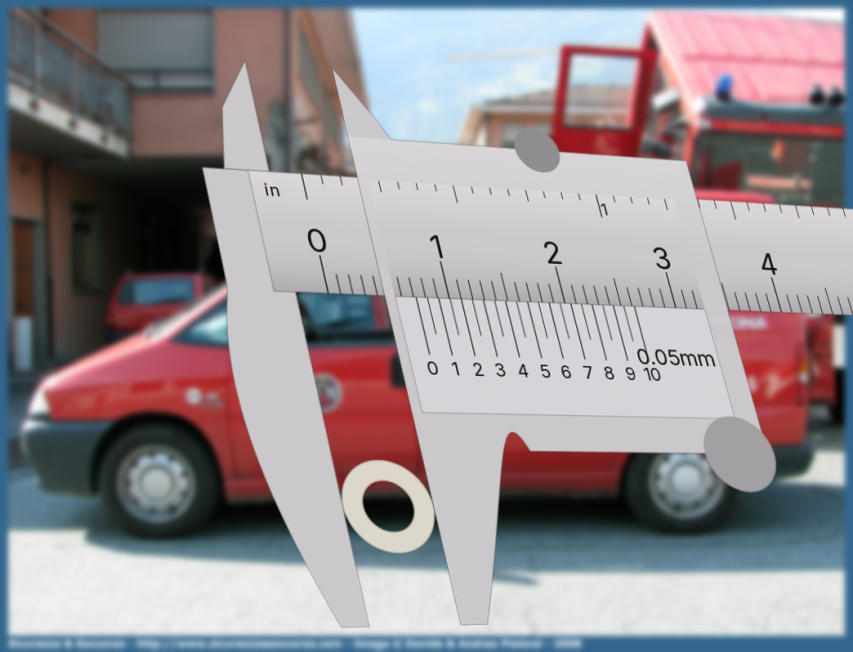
7.2 (mm)
